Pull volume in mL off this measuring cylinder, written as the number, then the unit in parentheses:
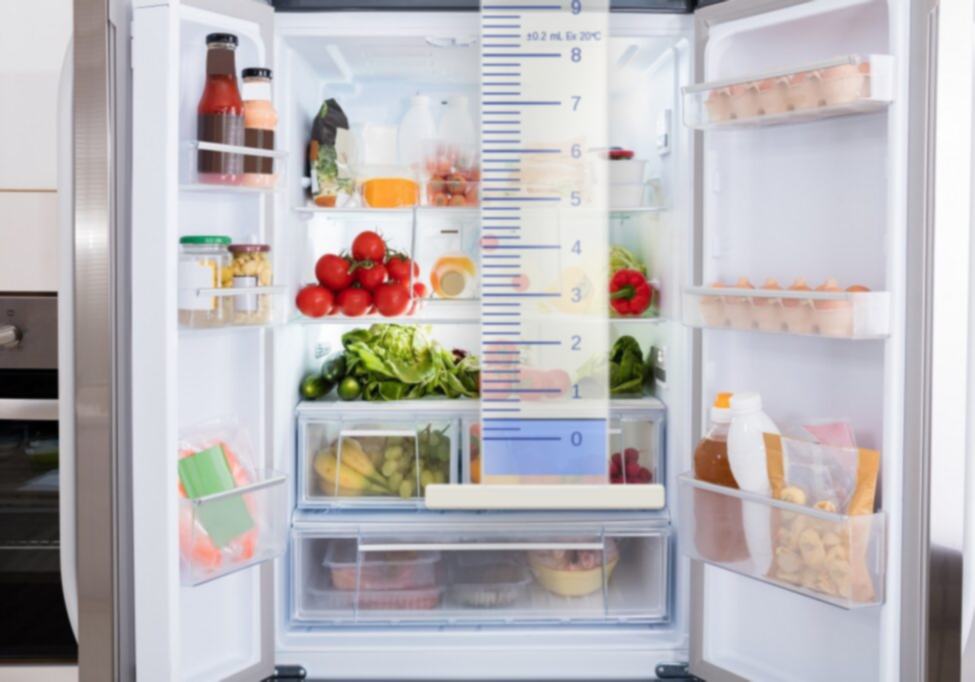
0.4 (mL)
